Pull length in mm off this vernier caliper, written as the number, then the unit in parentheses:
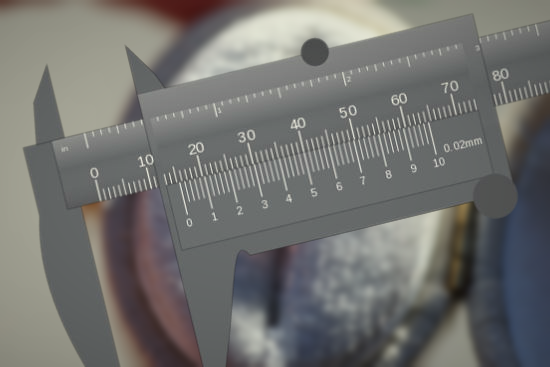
15.5 (mm)
